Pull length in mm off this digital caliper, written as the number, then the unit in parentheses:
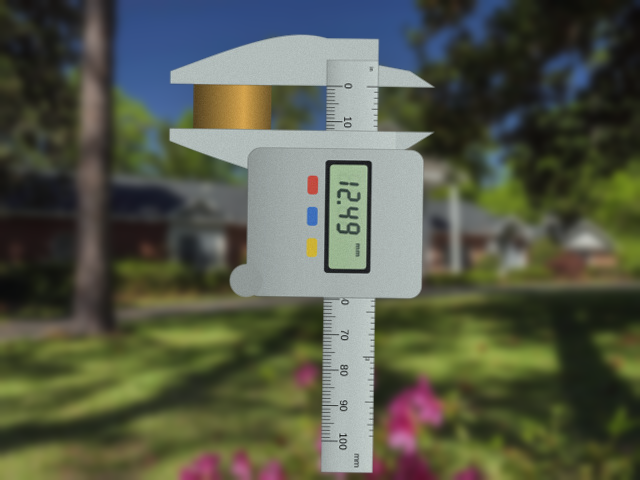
12.49 (mm)
